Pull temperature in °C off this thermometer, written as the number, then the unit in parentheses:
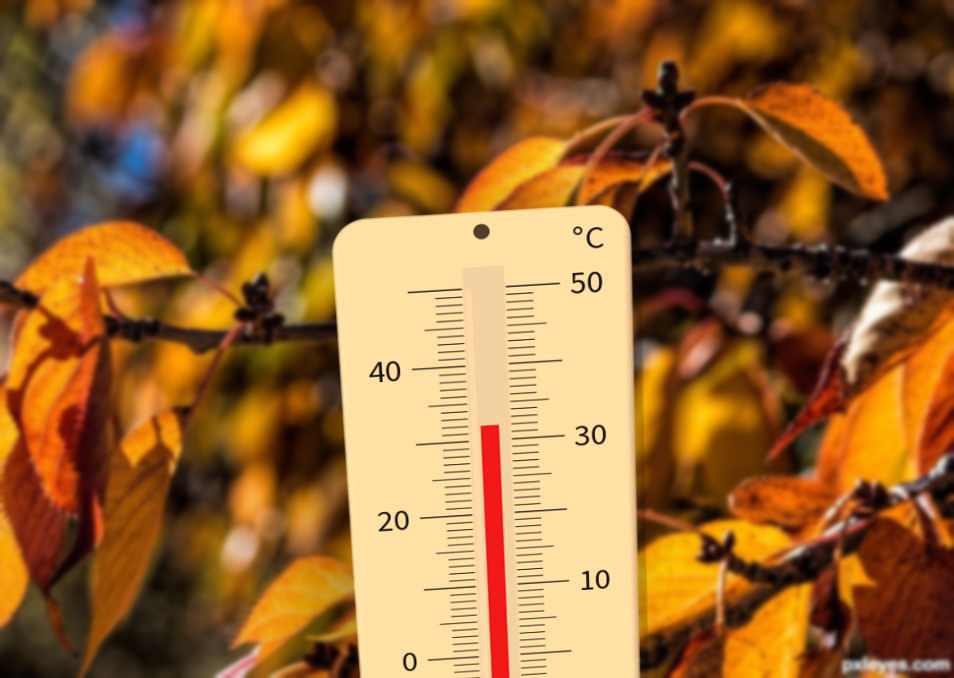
32 (°C)
